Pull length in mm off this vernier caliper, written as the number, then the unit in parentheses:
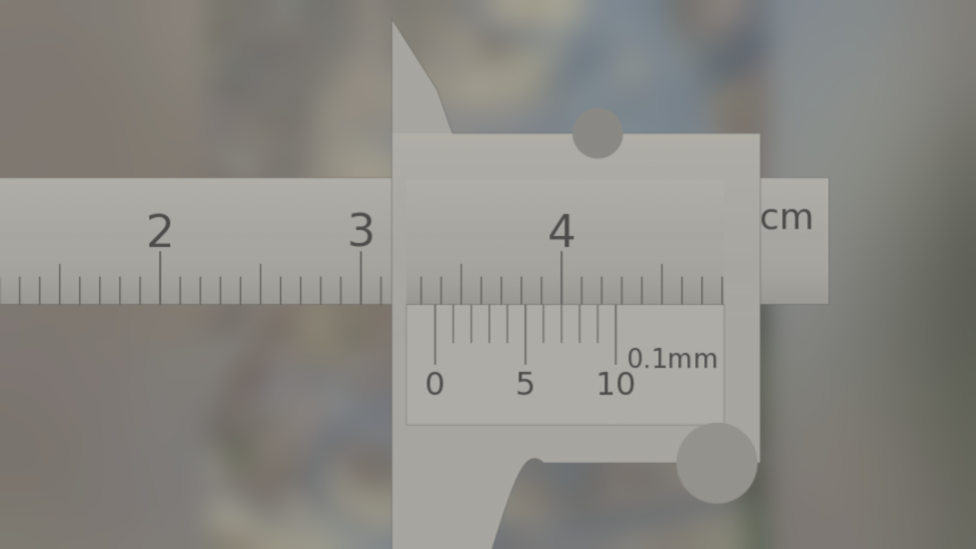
33.7 (mm)
